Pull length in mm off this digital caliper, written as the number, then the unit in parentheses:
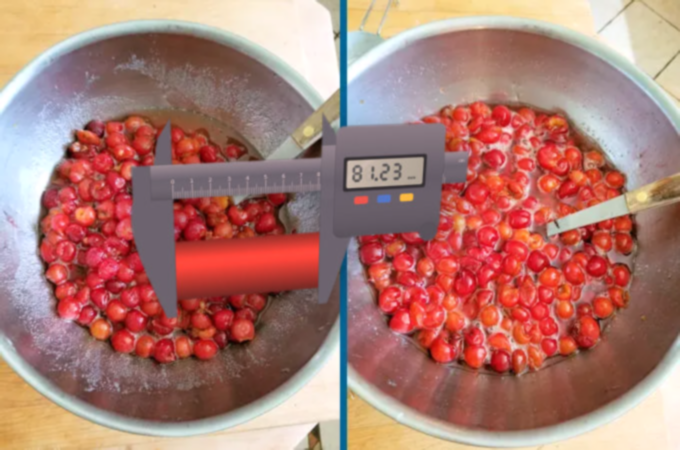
81.23 (mm)
